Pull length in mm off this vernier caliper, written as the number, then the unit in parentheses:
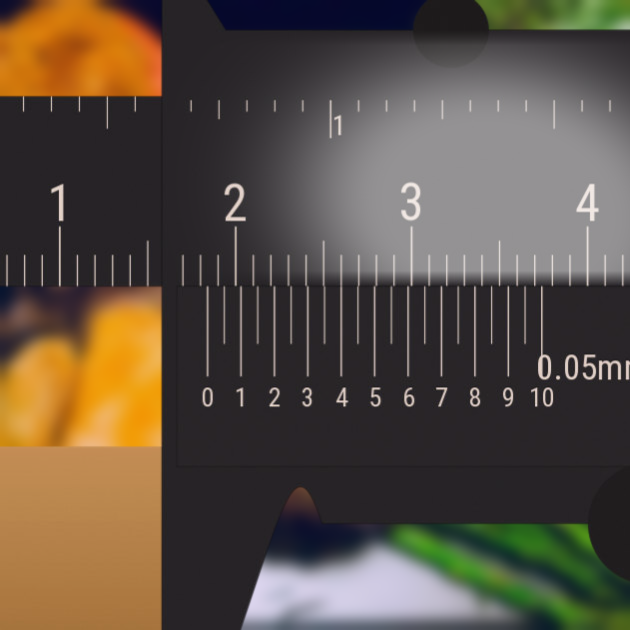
18.4 (mm)
